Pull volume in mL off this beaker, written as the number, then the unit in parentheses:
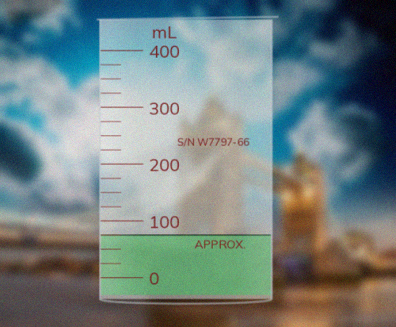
75 (mL)
